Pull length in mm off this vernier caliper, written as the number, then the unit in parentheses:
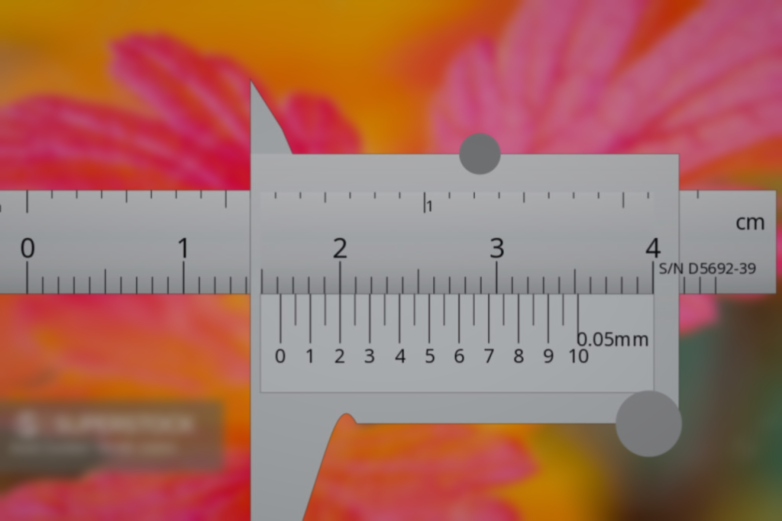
16.2 (mm)
